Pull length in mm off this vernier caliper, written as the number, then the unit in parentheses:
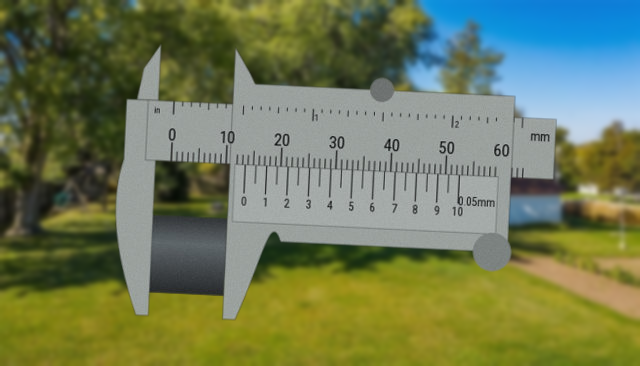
13.5 (mm)
